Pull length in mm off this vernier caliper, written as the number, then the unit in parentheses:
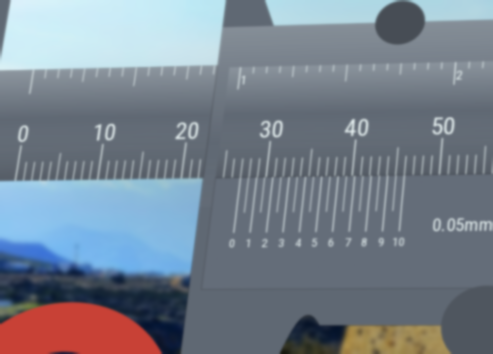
27.0 (mm)
